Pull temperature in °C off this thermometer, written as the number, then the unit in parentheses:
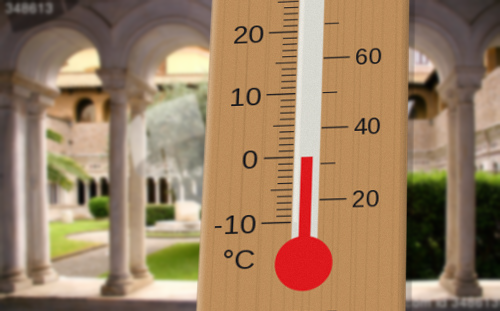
0 (°C)
